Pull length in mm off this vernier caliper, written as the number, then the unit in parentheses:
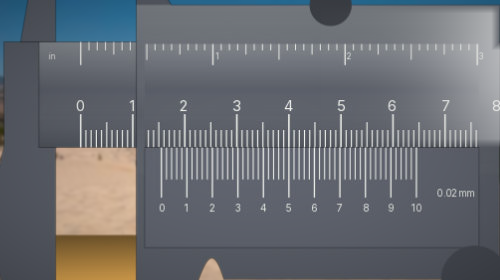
15.5 (mm)
